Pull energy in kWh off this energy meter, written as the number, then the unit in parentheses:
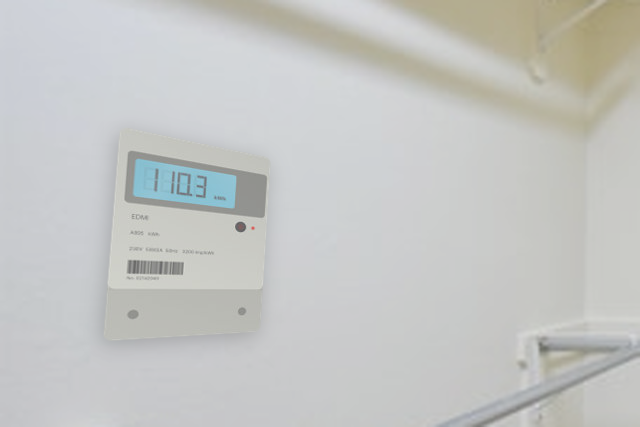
110.3 (kWh)
